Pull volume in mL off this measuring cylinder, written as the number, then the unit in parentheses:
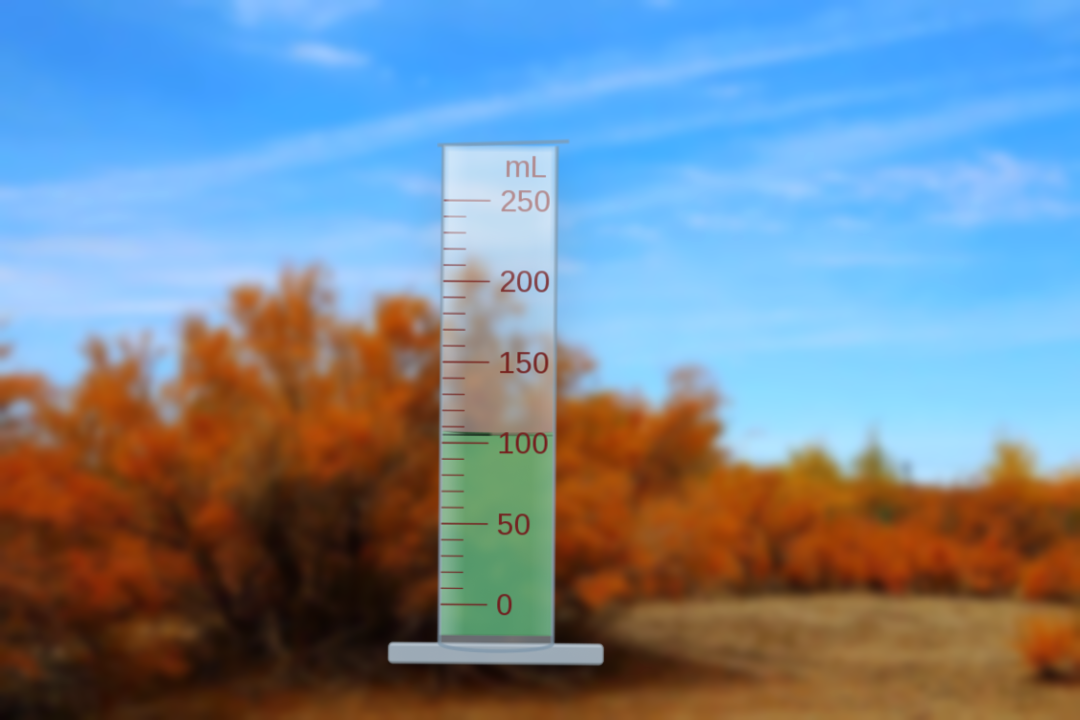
105 (mL)
